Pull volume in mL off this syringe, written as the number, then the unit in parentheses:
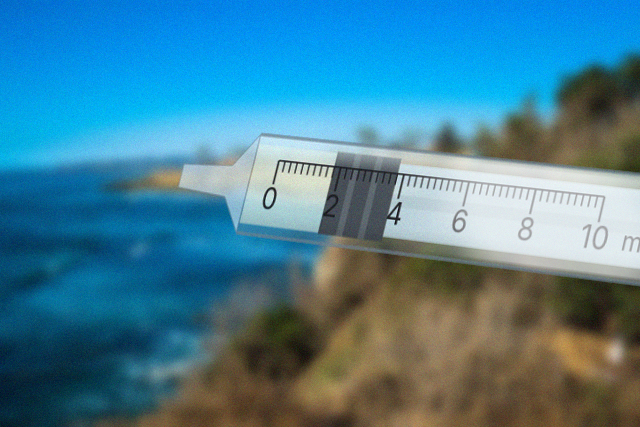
1.8 (mL)
